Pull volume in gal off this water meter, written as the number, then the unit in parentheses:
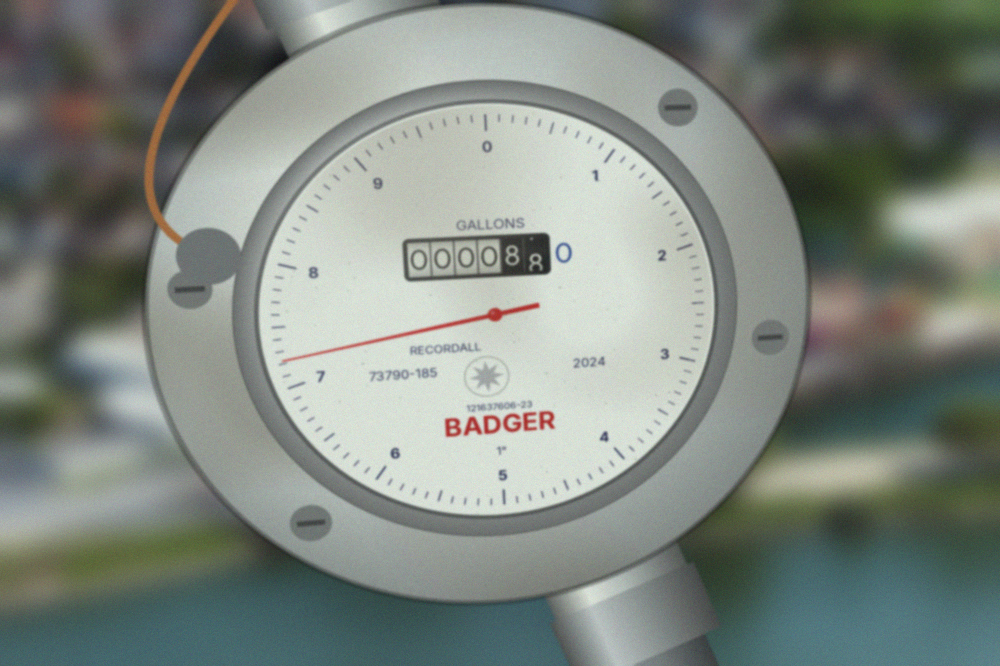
877.2 (gal)
